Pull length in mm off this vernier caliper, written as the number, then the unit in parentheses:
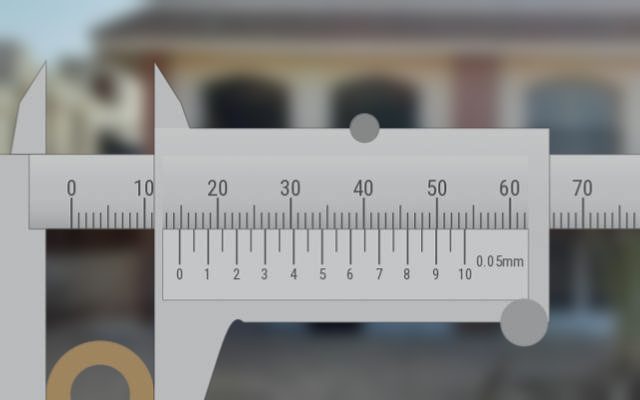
14.8 (mm)
